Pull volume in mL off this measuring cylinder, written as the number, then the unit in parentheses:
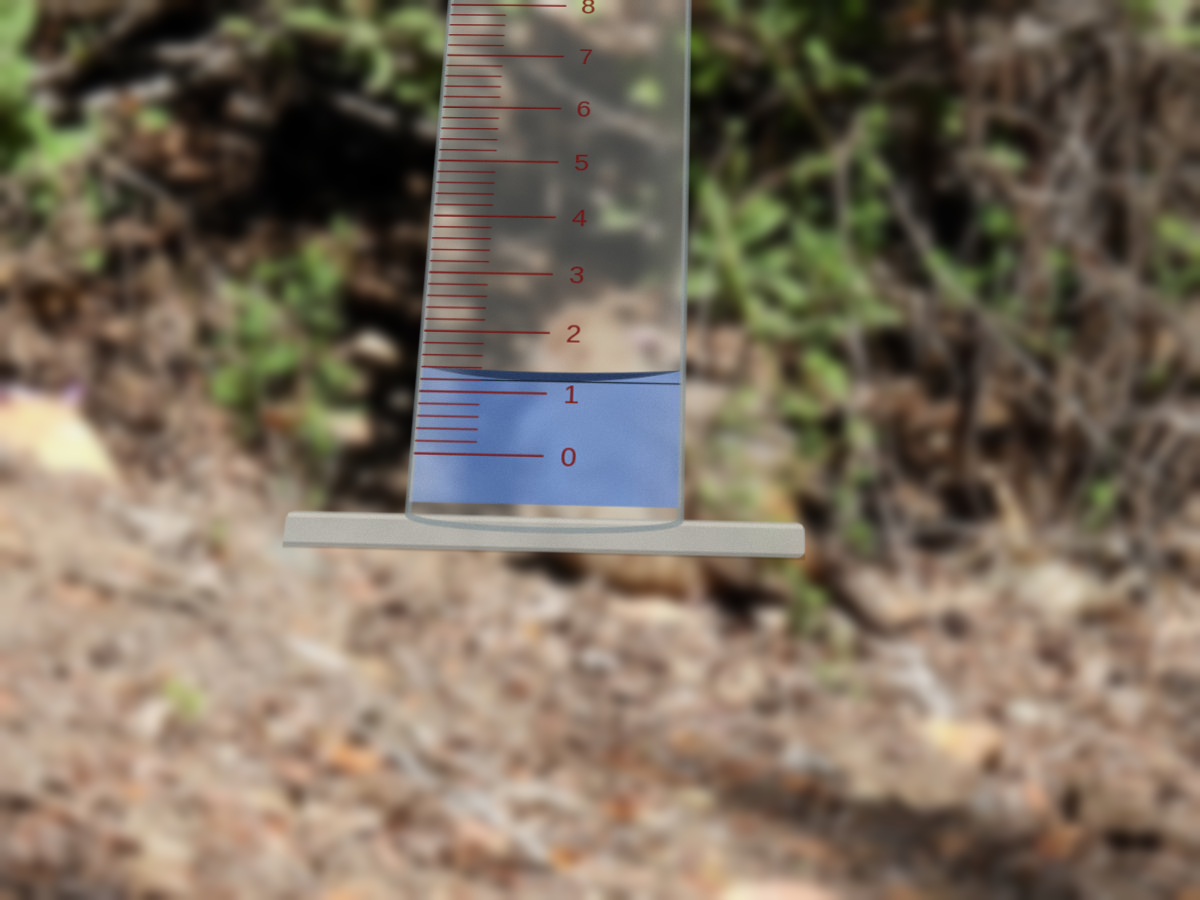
1.2 (mL)
